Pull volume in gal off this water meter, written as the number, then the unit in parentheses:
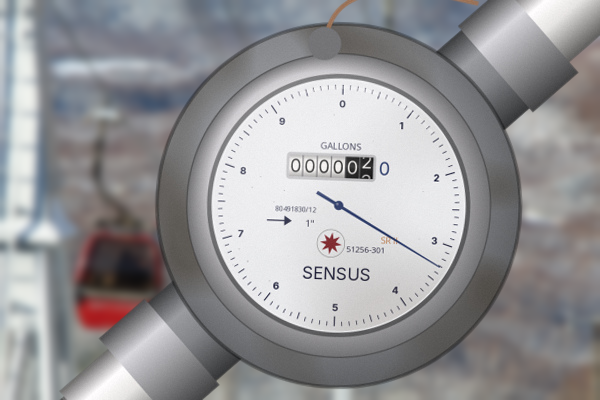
23.3 (gal)
